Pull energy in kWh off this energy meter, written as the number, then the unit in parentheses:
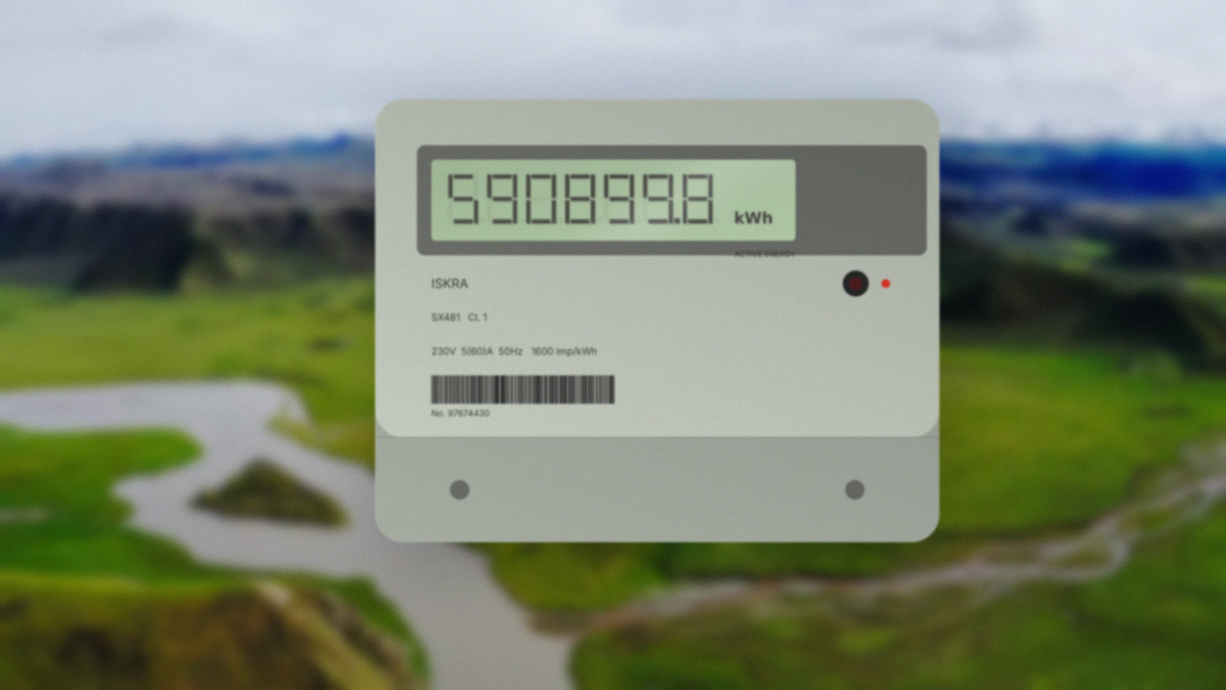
590899.8 (kWh)
